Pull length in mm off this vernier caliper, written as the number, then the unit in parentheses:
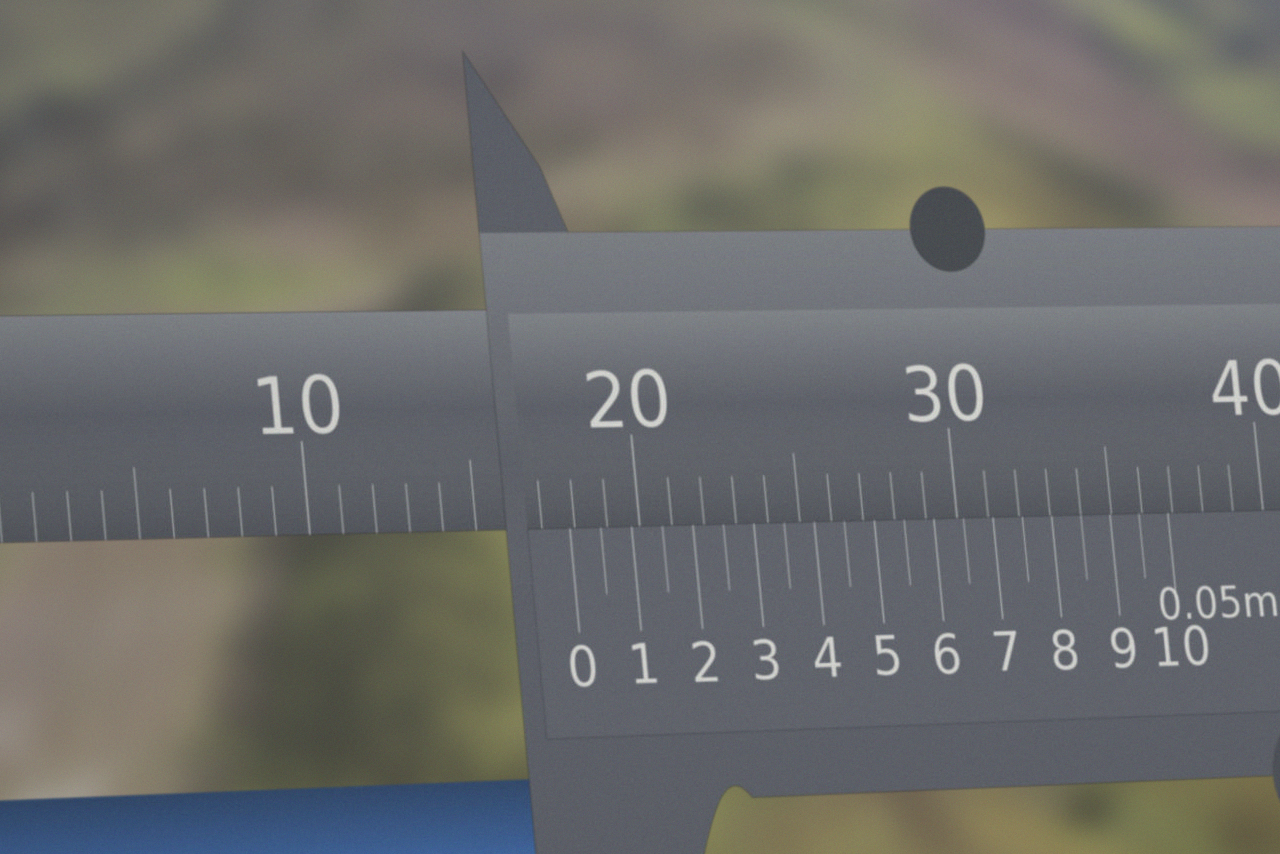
17.85 (mm)
